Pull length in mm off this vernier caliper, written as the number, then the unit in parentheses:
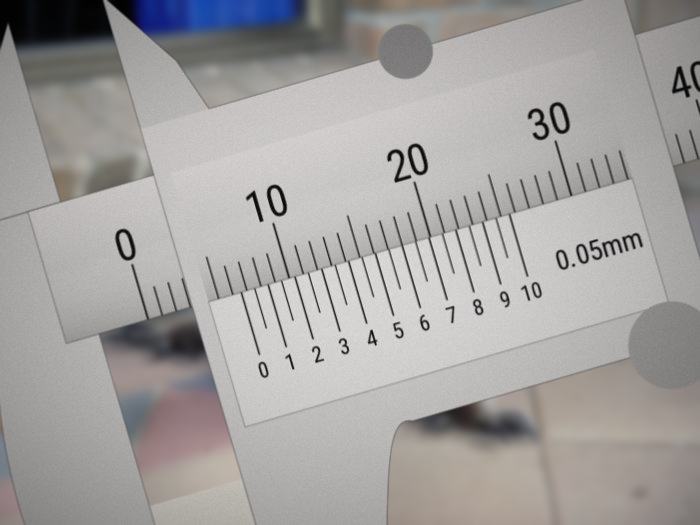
6.6 (mm)
